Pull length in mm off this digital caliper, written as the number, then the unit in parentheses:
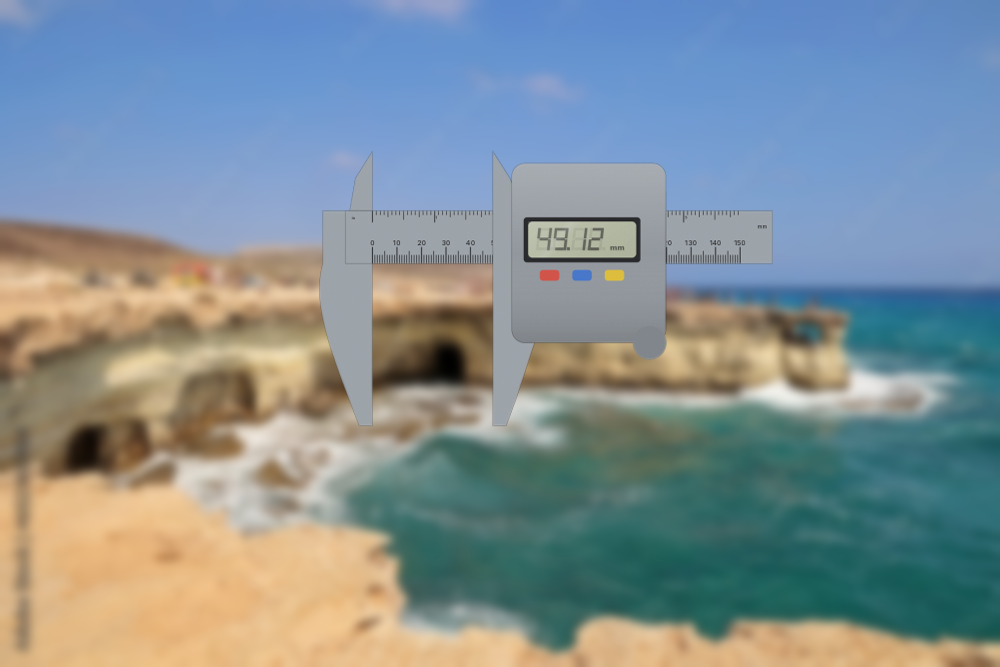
49.12 (mm)
